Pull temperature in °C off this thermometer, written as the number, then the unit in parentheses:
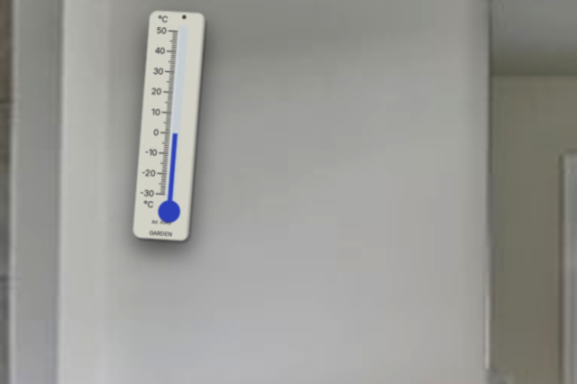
0 (°C)
